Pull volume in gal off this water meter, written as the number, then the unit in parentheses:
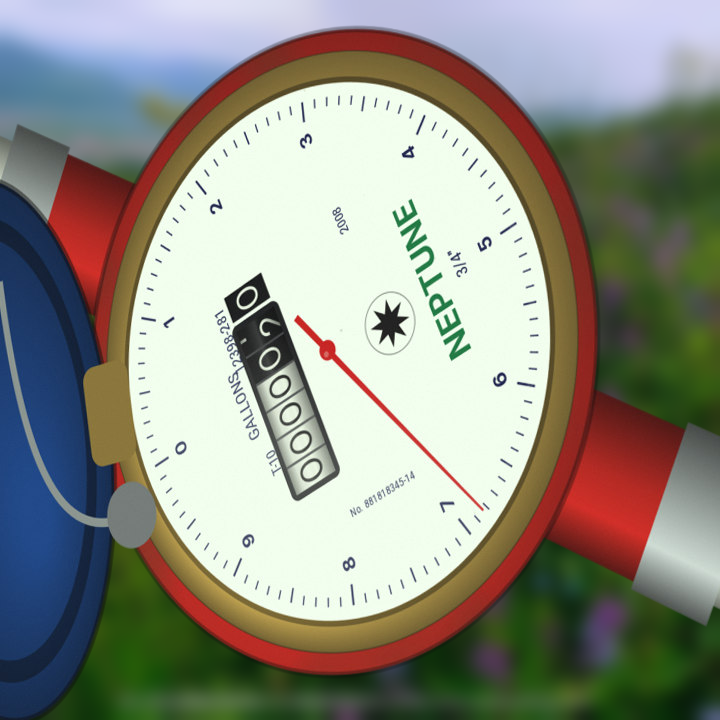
16.8 (gal)
